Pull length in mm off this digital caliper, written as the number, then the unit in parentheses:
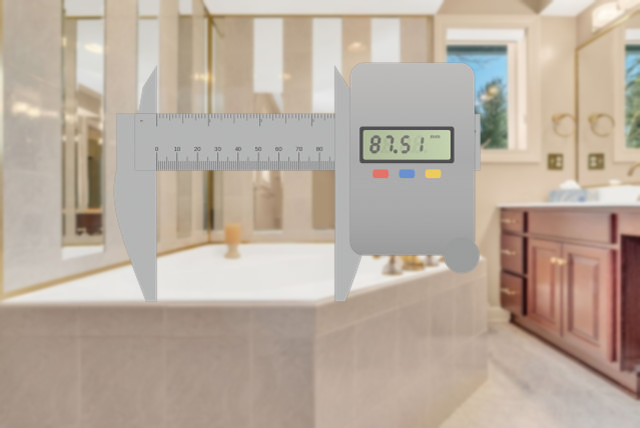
87.51 (mm)
